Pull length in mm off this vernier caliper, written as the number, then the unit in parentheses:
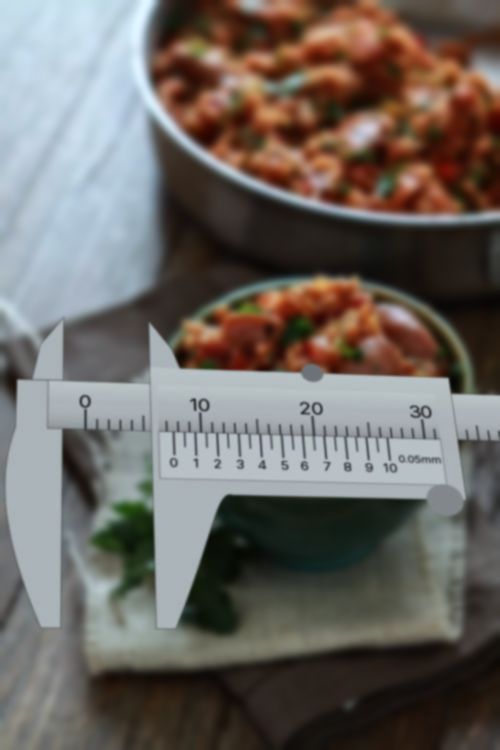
7.6 (mm)
